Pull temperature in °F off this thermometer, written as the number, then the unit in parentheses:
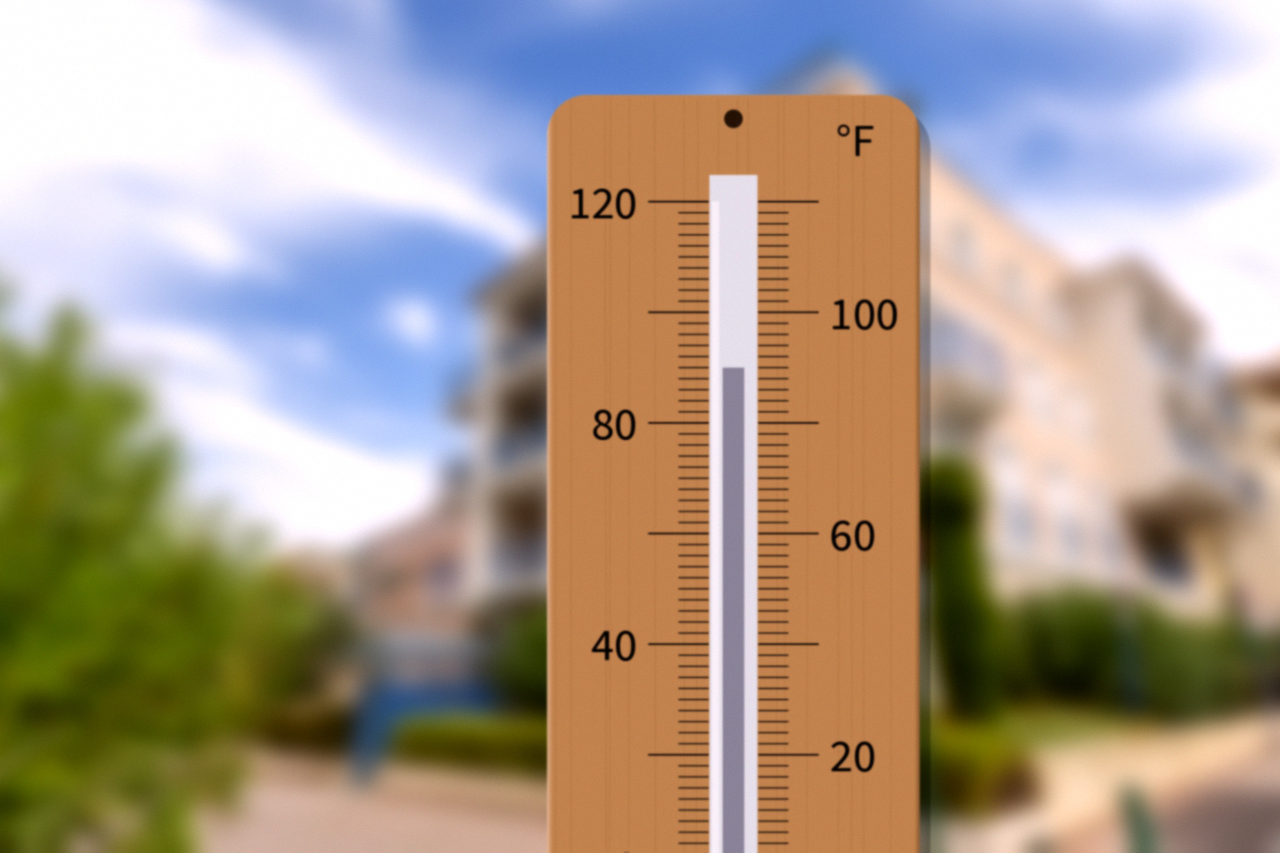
90 (°F)
